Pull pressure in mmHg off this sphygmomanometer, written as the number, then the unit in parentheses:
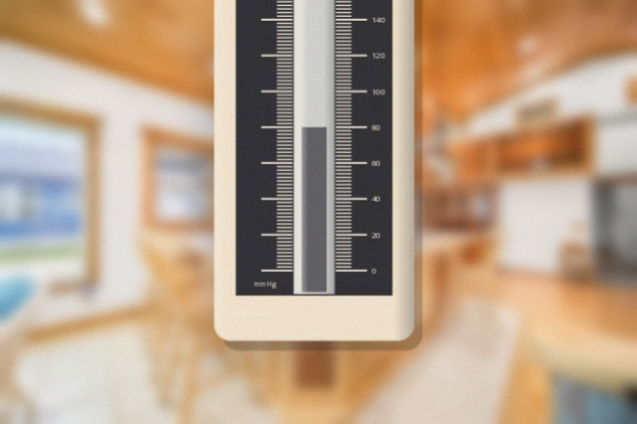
80 (mmHg)
